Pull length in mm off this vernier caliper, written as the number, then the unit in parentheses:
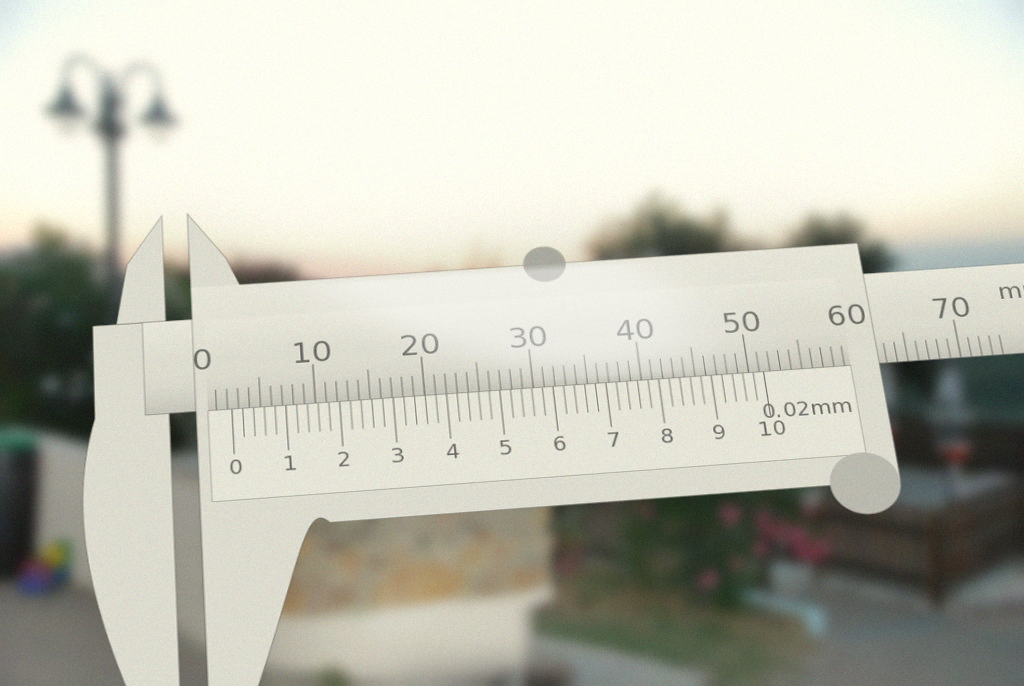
2.4 (mm)
